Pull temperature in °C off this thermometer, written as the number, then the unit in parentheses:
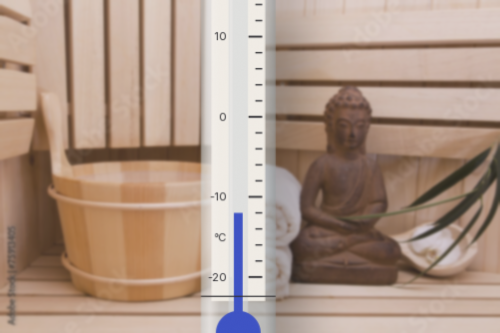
-12 (°C)
